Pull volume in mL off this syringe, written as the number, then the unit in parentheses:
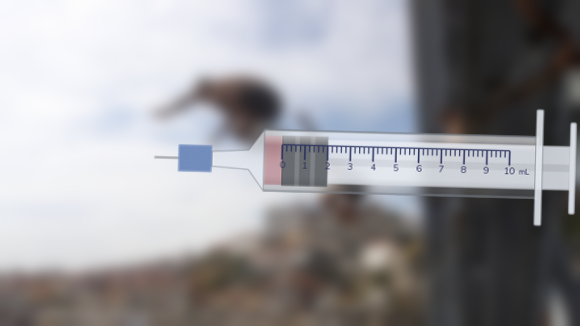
0 (mL)
